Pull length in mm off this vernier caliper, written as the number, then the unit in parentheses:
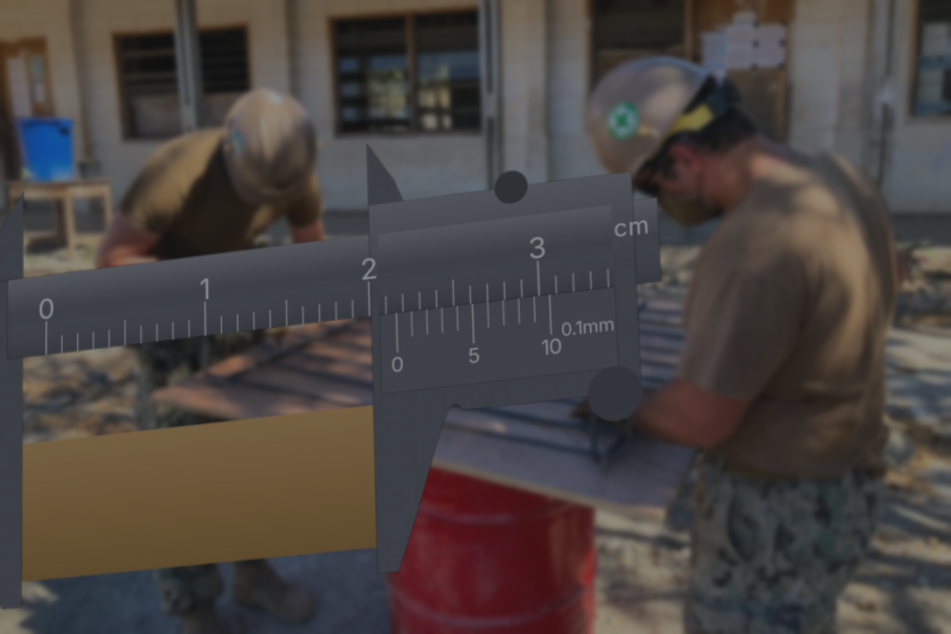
21.6 (mm)
